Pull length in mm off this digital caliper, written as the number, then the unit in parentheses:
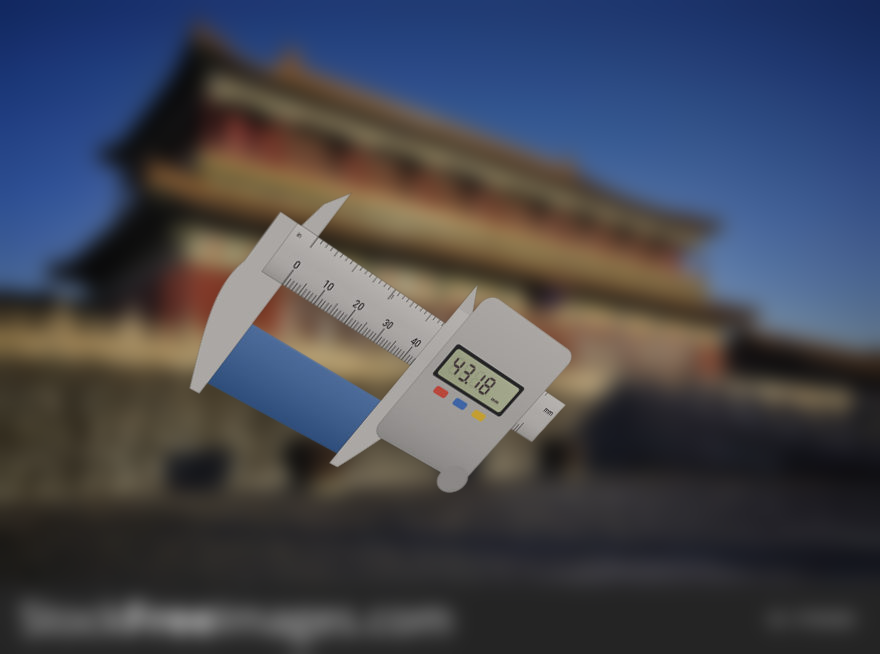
43.18 (mm)
